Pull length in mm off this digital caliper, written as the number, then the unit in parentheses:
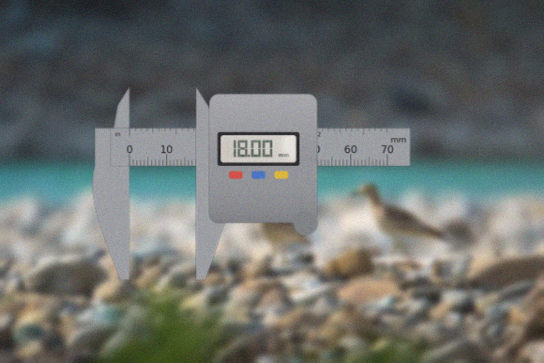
18.00 (mm)
